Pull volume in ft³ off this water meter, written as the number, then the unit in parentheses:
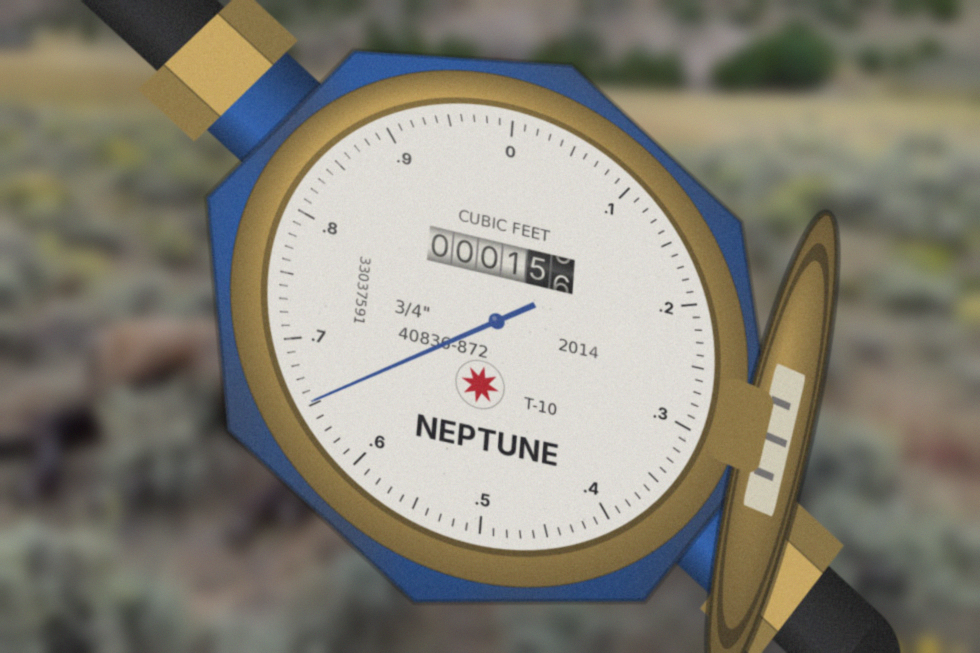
155.65 (ft³)
